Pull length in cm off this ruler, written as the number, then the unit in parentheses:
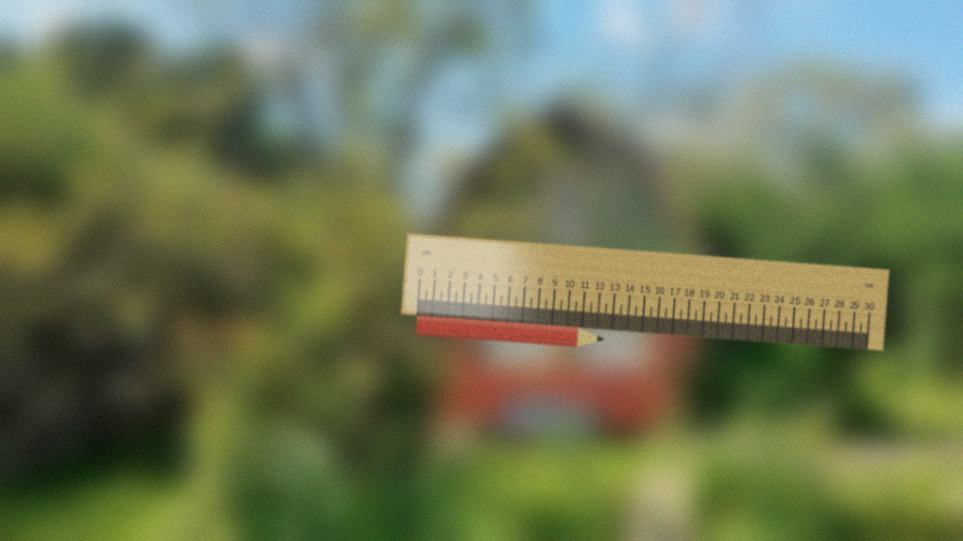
12.5 (cm)
